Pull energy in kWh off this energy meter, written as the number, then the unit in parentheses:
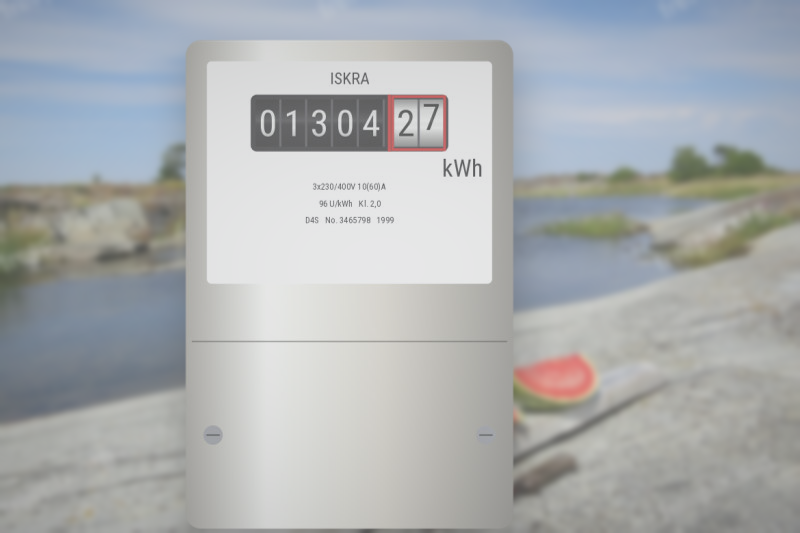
1304.27 (kWh)
